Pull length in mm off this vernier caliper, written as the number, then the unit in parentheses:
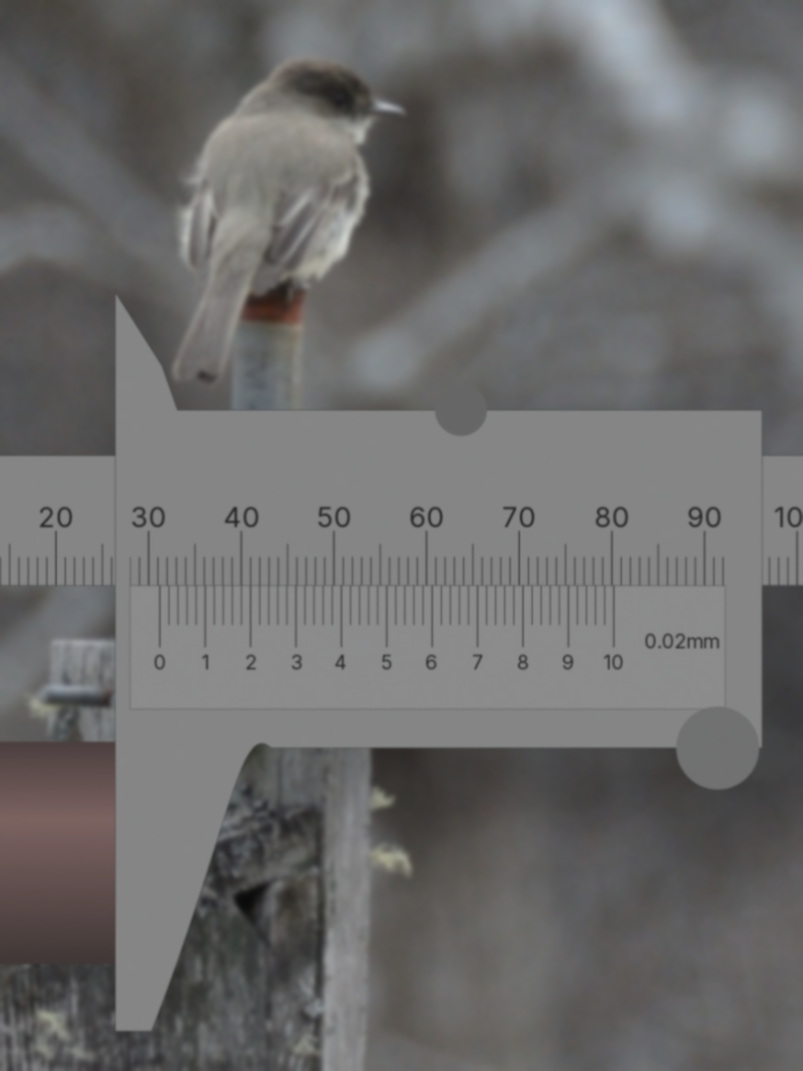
31.2 (mm)
